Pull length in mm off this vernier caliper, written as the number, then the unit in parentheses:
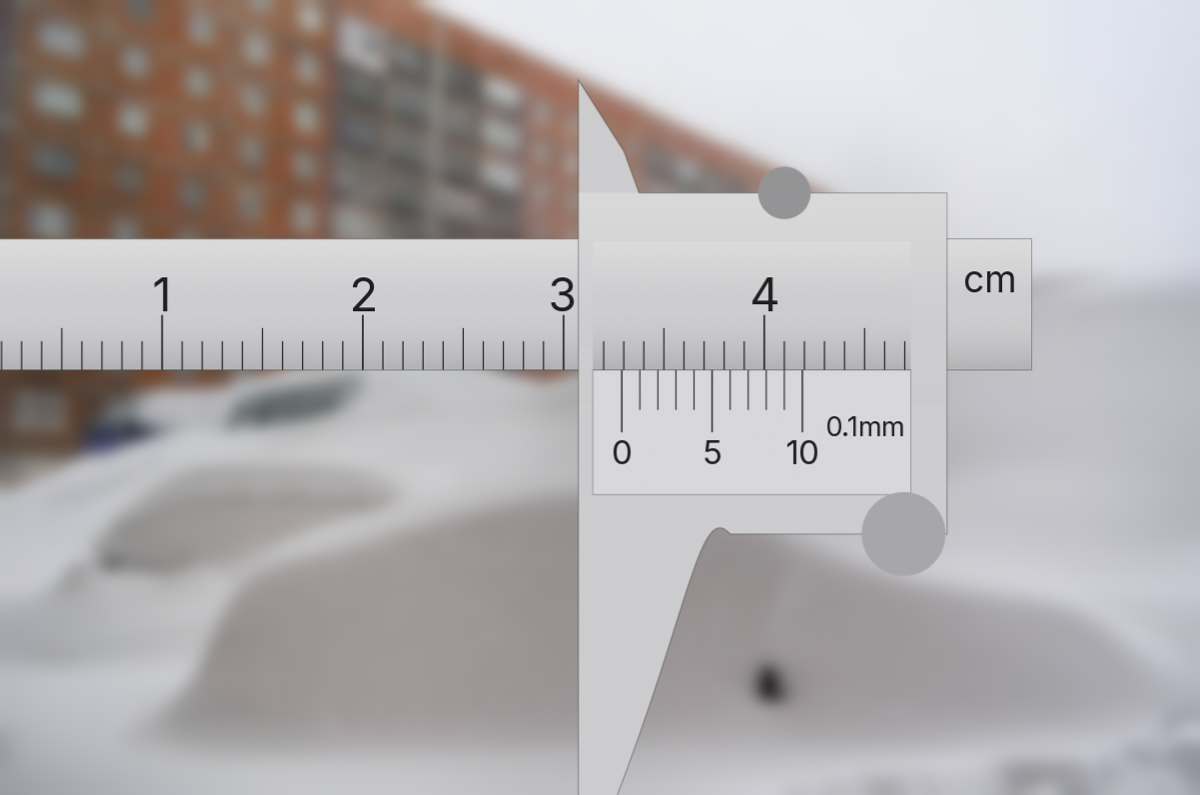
32.9 (mm)
